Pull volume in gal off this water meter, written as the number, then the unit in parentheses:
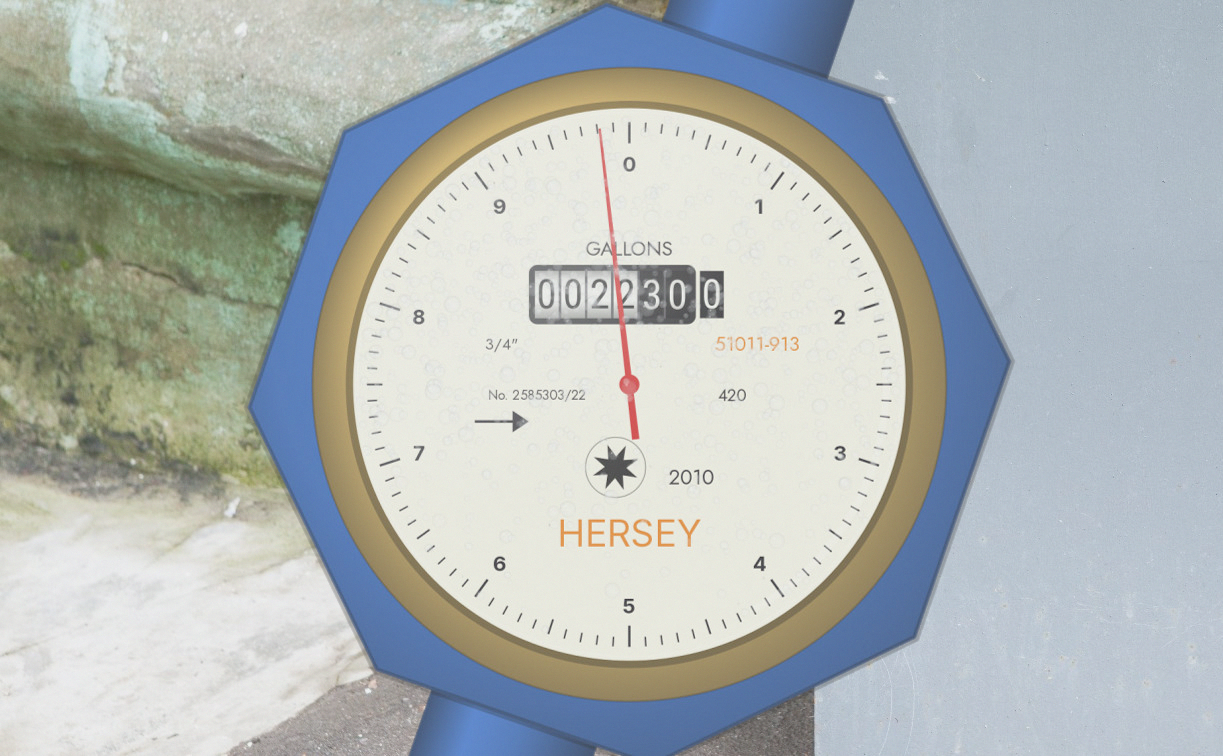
22299.8 (gal)
